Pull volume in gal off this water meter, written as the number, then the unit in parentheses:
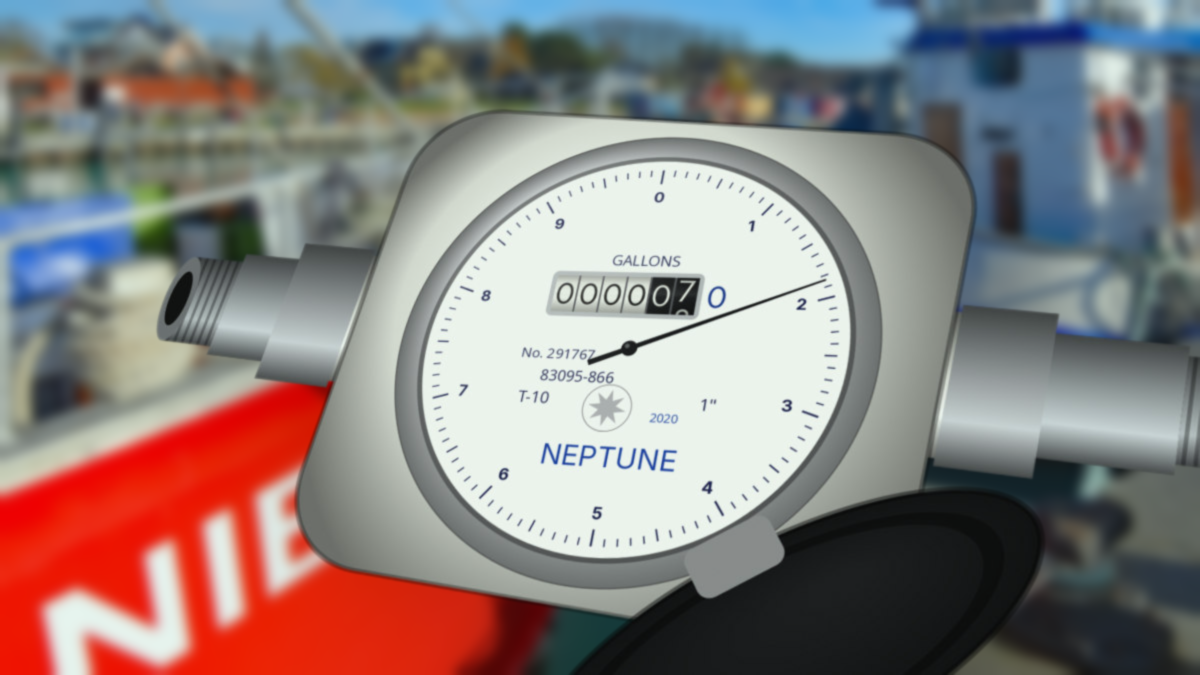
71.8 (gal)
